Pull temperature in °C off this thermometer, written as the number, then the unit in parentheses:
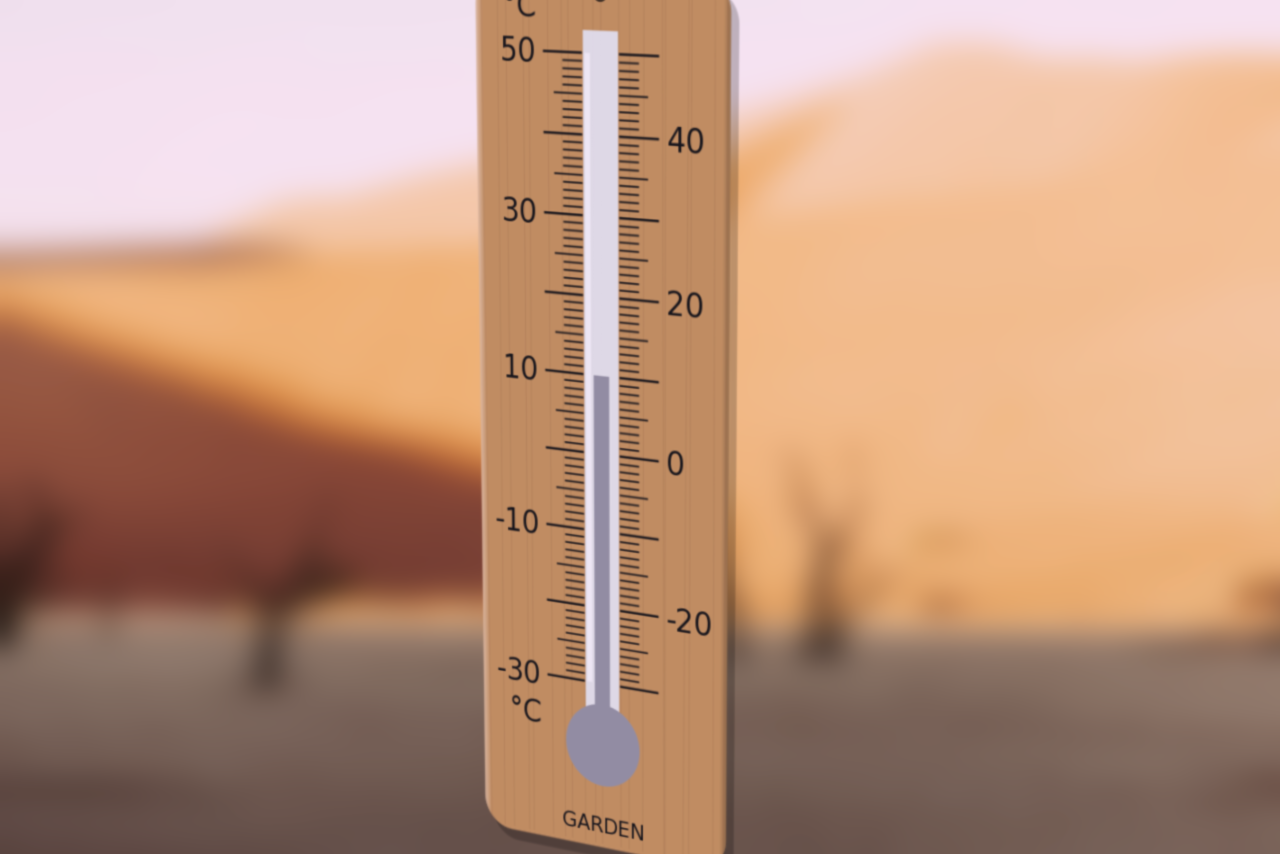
10 (°C)
